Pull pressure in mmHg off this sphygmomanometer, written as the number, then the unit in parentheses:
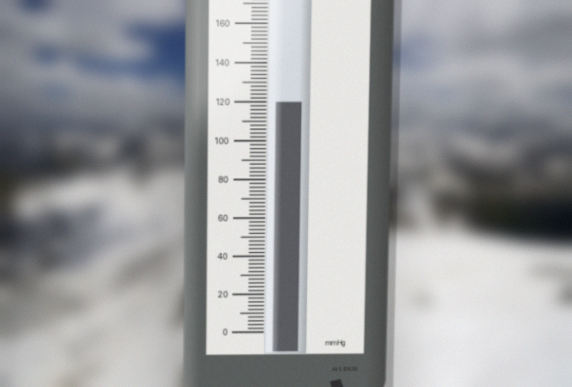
120 (mmHg)
